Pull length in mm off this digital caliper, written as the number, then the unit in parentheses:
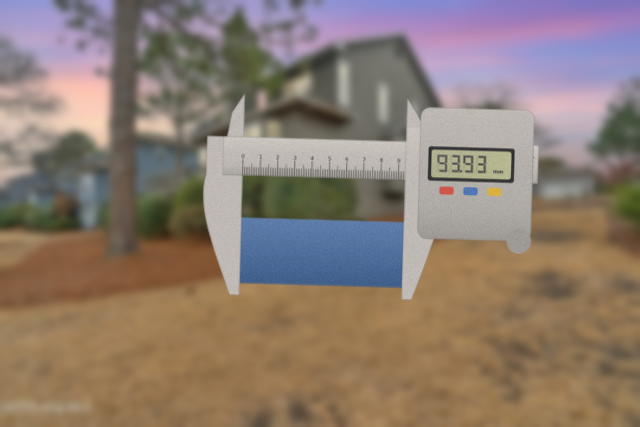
93.93 (mm)
